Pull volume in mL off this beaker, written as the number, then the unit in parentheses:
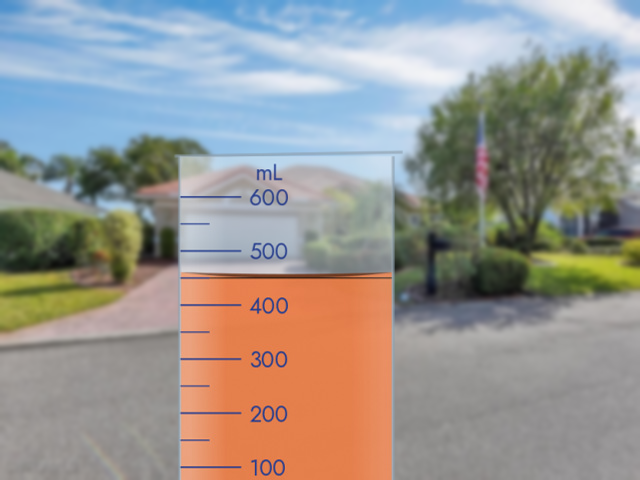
450 (mL)
